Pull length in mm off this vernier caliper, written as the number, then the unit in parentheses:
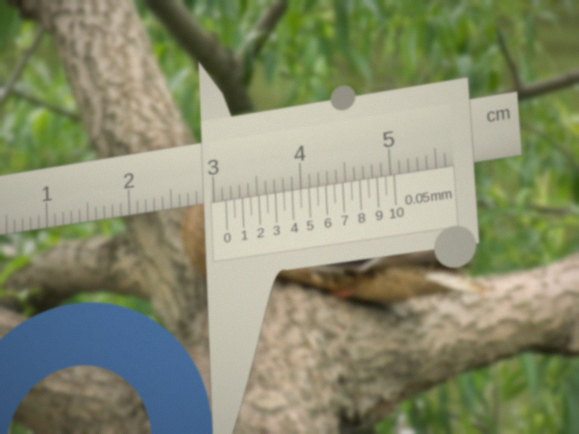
31.4 (mm)
